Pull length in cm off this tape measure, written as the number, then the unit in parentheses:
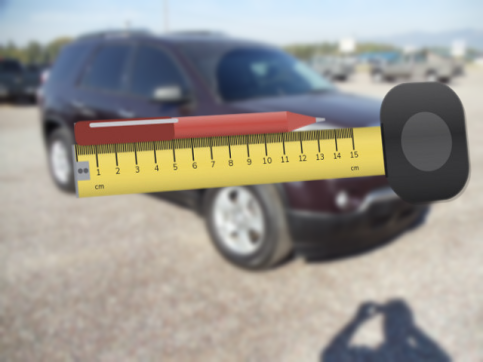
13.5 (cm)
